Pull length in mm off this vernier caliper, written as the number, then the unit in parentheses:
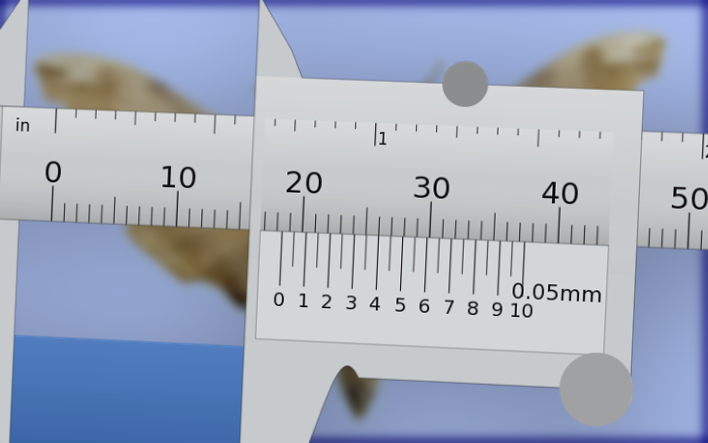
18.4 (mm)
